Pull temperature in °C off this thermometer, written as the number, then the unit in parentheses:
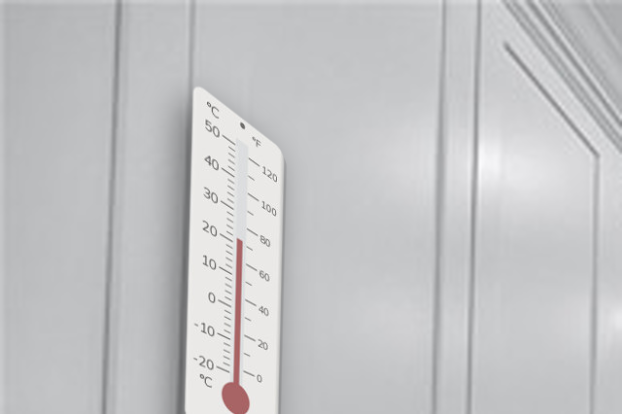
22 (°C)
